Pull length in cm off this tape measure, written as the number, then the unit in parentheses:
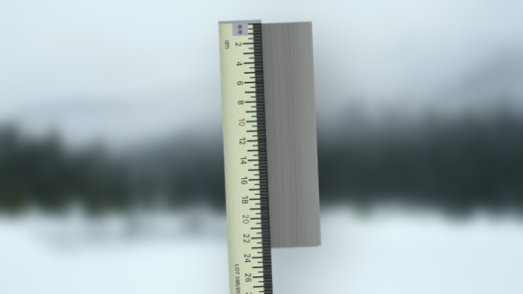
23 (cm)
